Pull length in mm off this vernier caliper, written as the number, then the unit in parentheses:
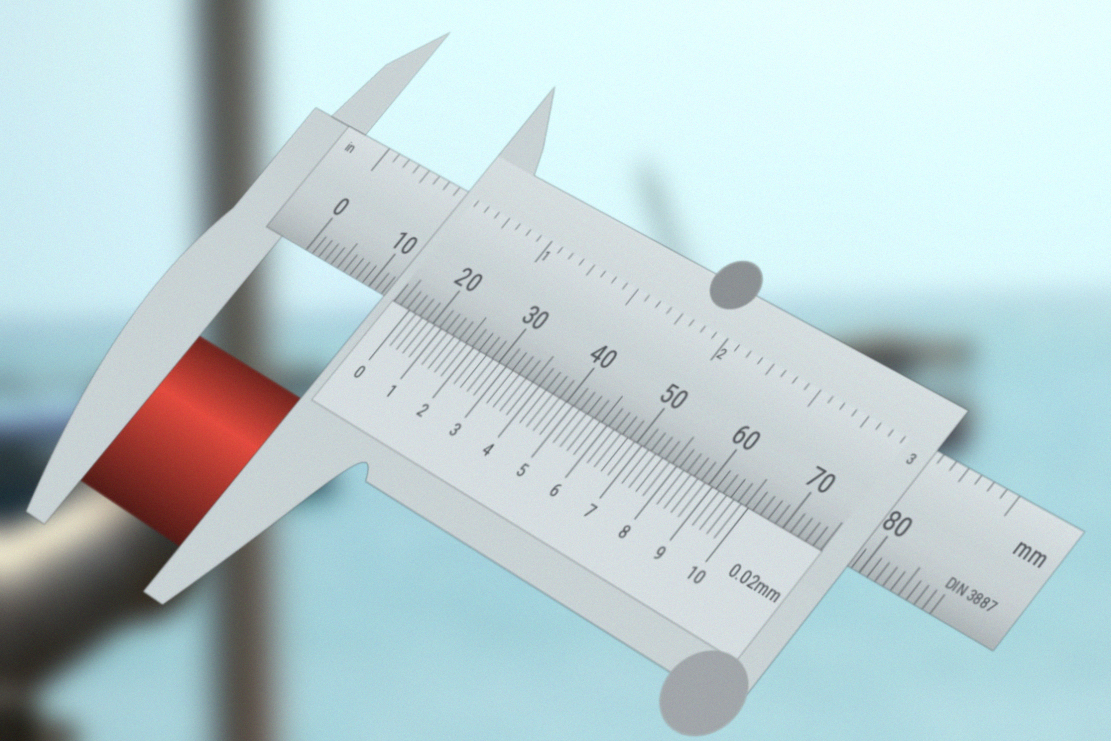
16.4 (mm)
